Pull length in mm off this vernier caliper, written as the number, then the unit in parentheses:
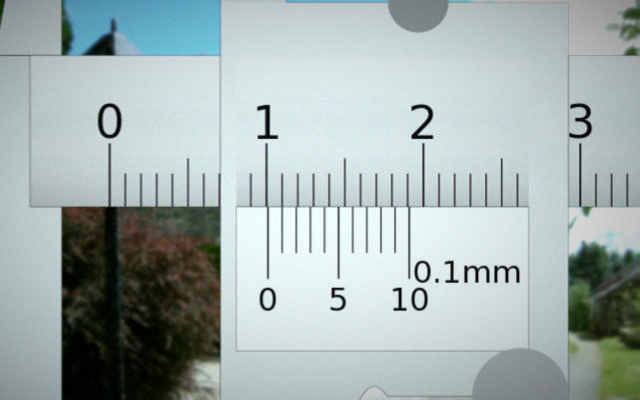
10.1 (mm)
